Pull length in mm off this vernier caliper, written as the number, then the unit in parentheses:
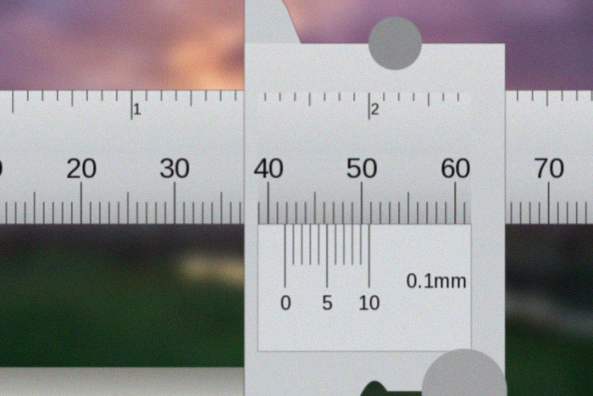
41.8 (mm)
